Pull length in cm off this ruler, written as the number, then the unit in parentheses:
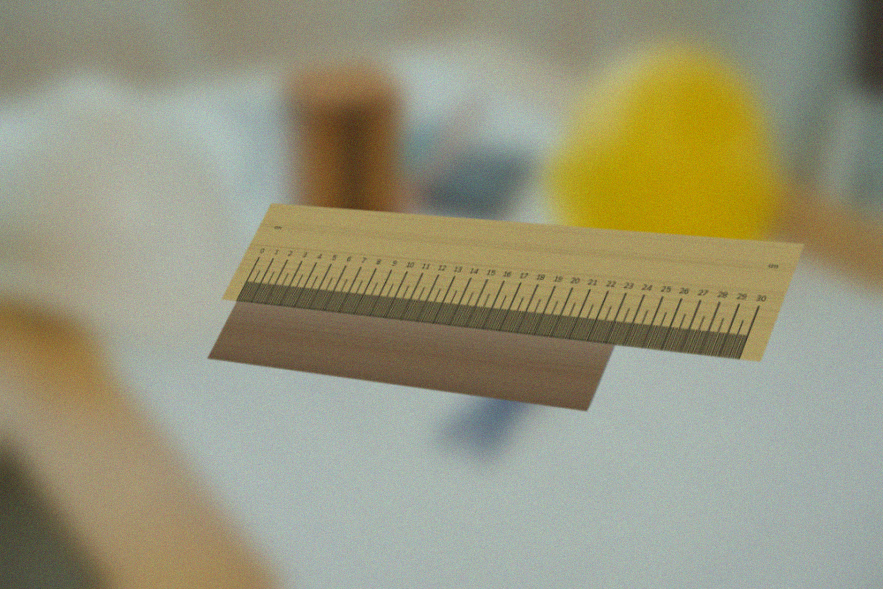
23.5 (cm)
